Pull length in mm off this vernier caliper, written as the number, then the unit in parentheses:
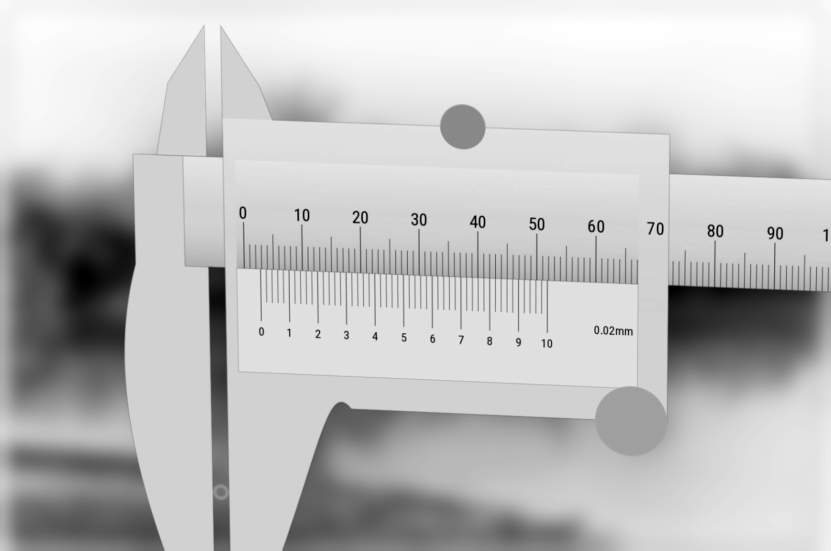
2.8 (mm)
